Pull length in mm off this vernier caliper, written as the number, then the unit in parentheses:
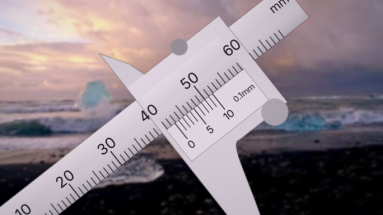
42.8 (mm)
